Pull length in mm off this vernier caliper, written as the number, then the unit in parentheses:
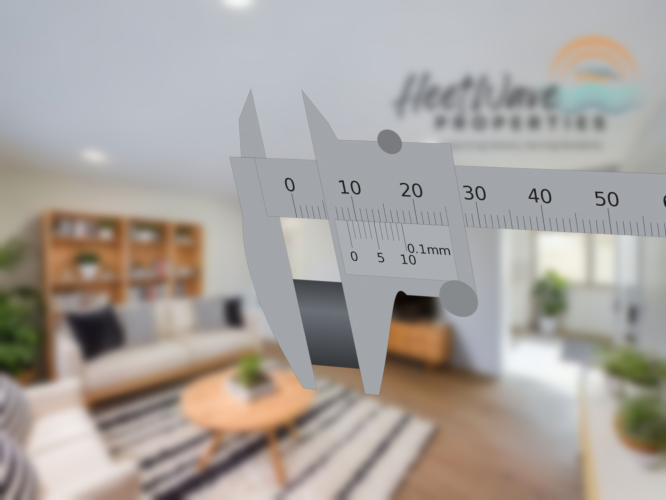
8.4 (mm)
